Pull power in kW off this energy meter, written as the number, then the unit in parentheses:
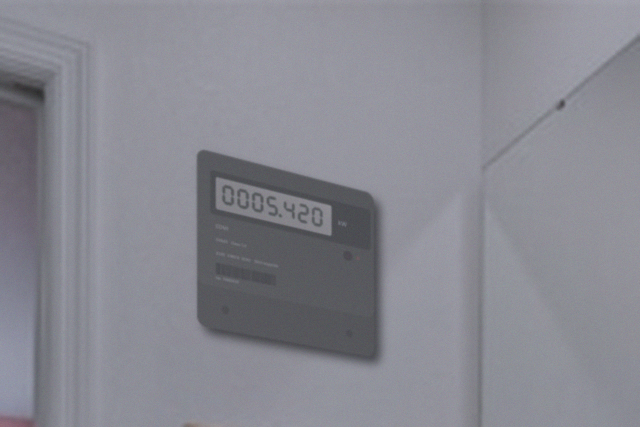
5.420 (kW)
